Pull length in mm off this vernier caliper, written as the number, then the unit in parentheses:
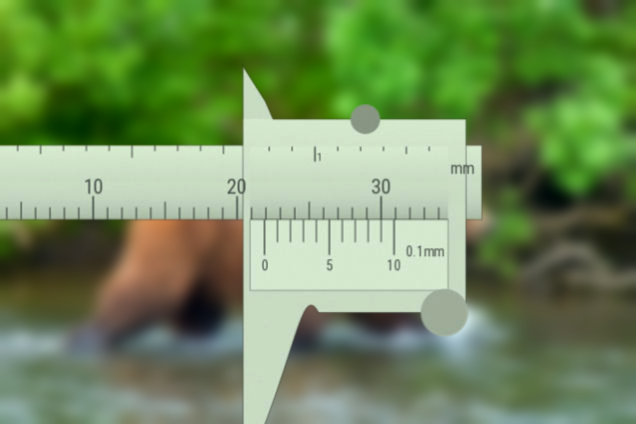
21.9 (mm)
